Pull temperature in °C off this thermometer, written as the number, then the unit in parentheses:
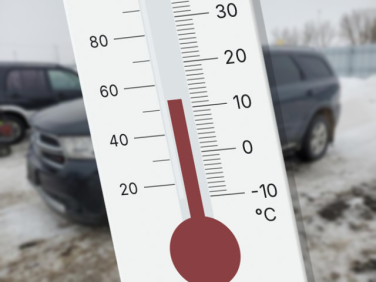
12 (°C)
